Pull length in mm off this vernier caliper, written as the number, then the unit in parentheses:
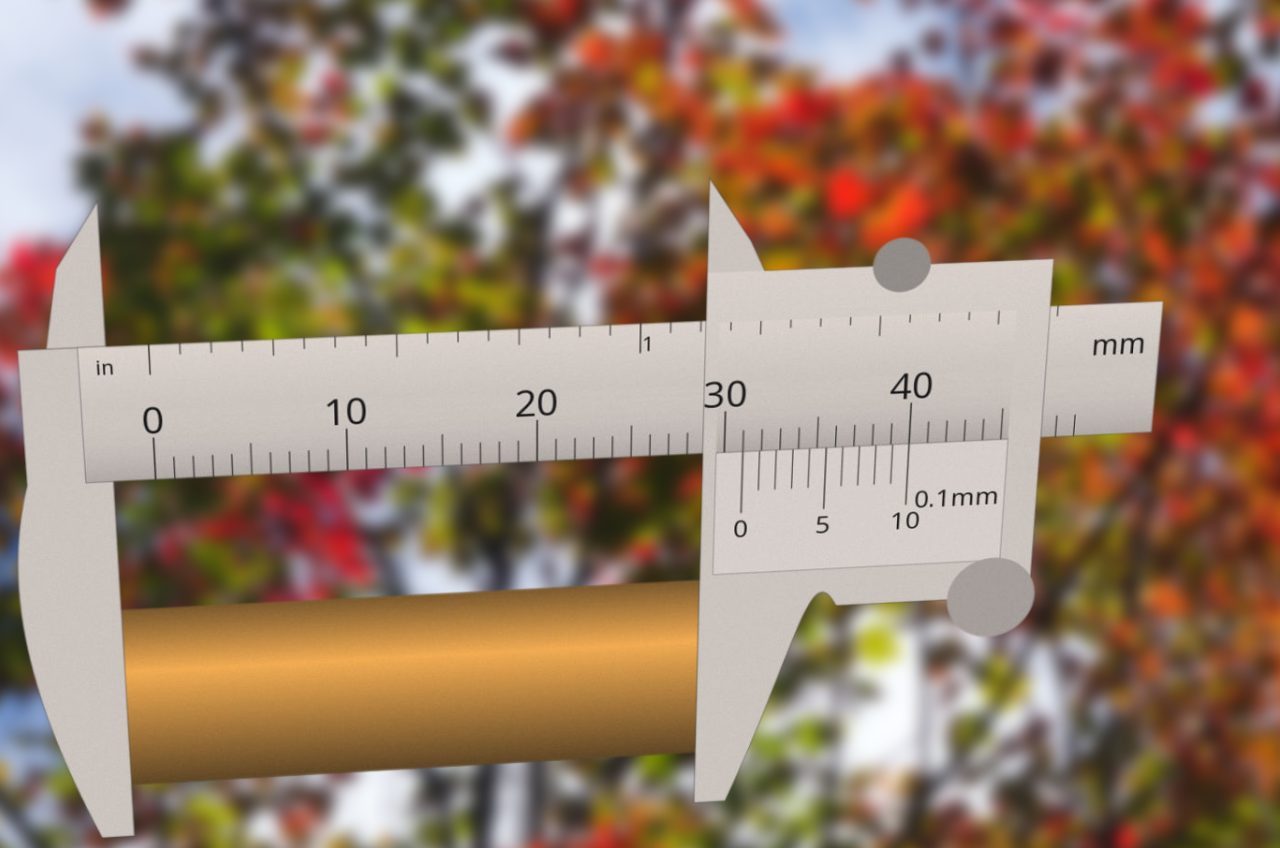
31.0 (mm)
